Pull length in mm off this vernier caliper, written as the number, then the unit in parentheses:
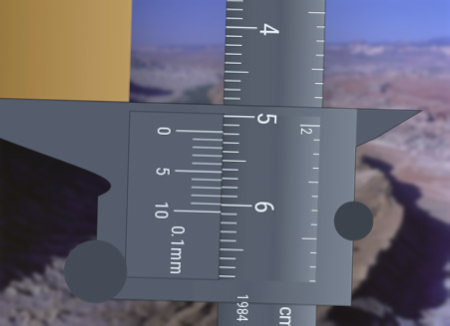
51.8 (mm)
